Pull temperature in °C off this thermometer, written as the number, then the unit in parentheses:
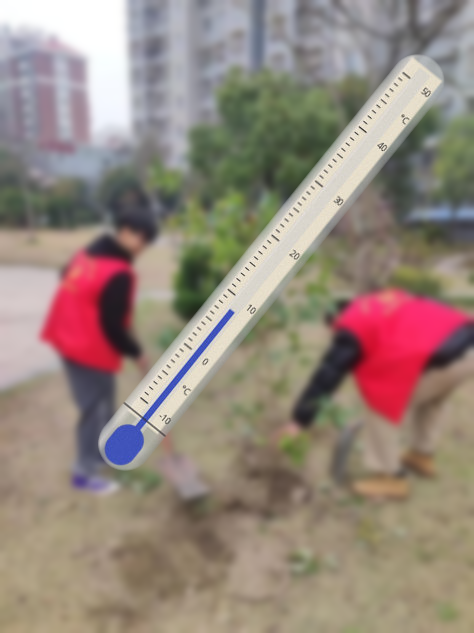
8 (°C)
